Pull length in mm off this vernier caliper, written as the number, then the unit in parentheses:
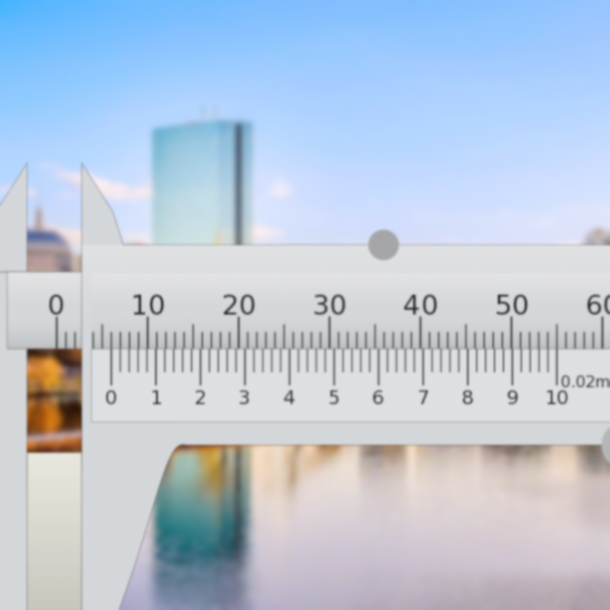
6.0 (mm)
